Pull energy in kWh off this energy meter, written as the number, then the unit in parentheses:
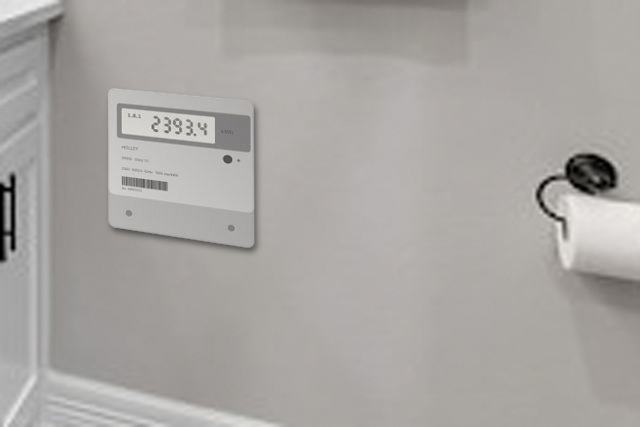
2393.4 (kWh)
